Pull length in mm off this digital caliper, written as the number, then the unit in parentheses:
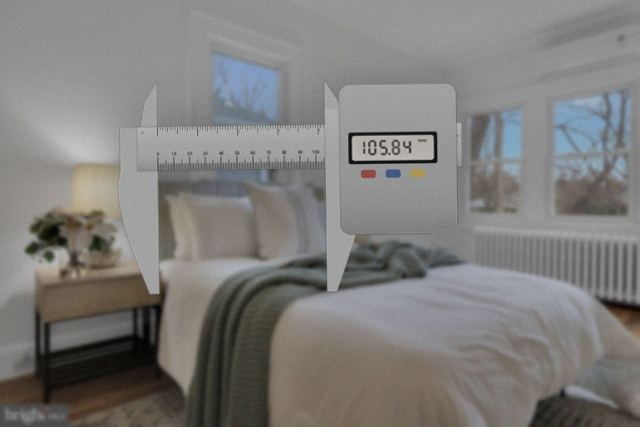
105.84 (mm)
